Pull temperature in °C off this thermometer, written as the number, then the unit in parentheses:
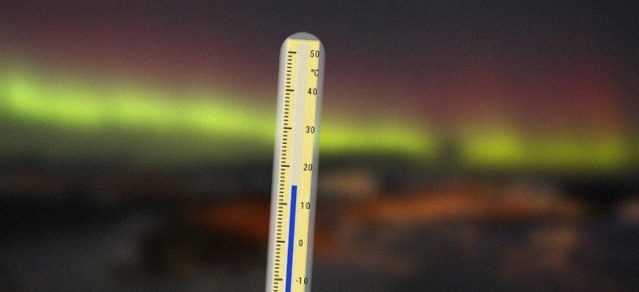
15 (°C)
